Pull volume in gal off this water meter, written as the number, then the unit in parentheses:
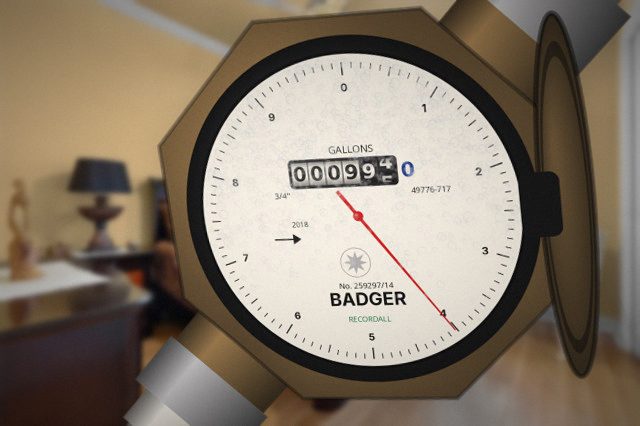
9944.0 (gal)
